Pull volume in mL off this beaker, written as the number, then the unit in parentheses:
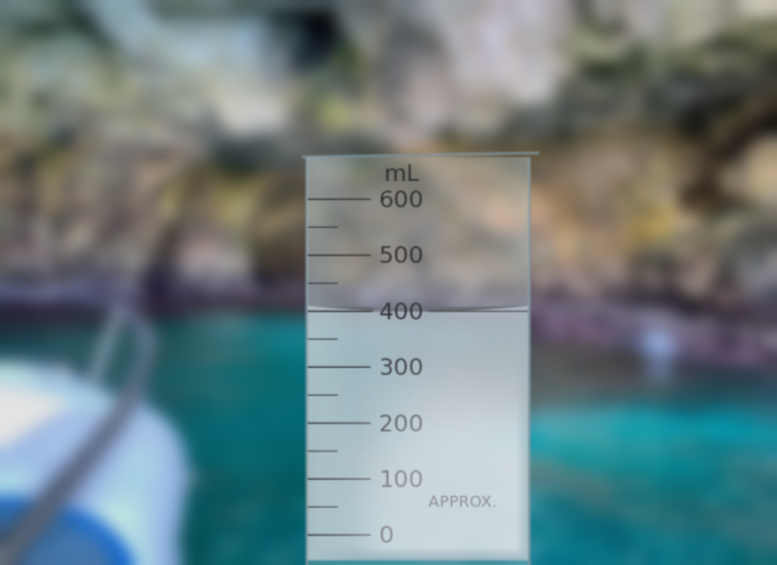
400 (mL)
